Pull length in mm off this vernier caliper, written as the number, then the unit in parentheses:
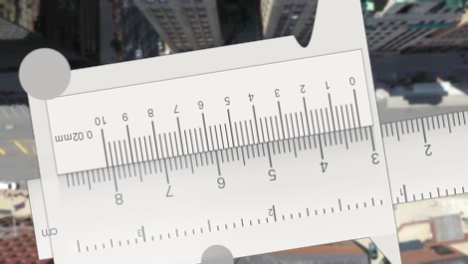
32.0 (mm)
